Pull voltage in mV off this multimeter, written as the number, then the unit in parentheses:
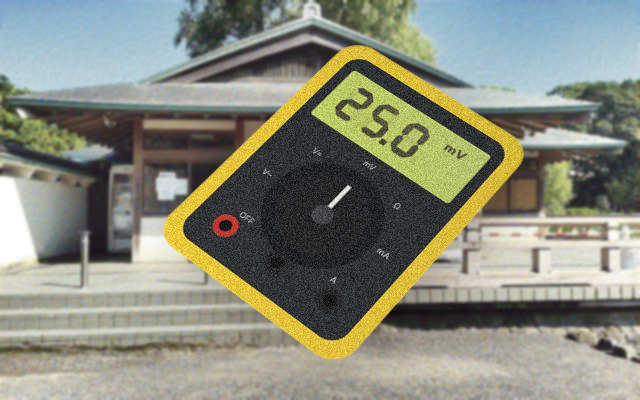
25.0 (mV)
